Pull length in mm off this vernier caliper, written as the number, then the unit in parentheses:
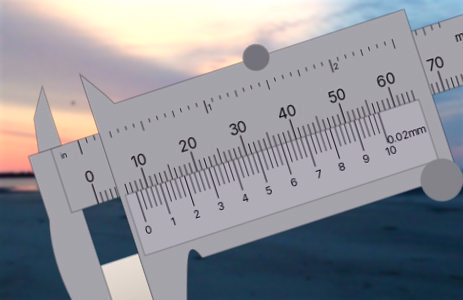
7.6 (mm)
